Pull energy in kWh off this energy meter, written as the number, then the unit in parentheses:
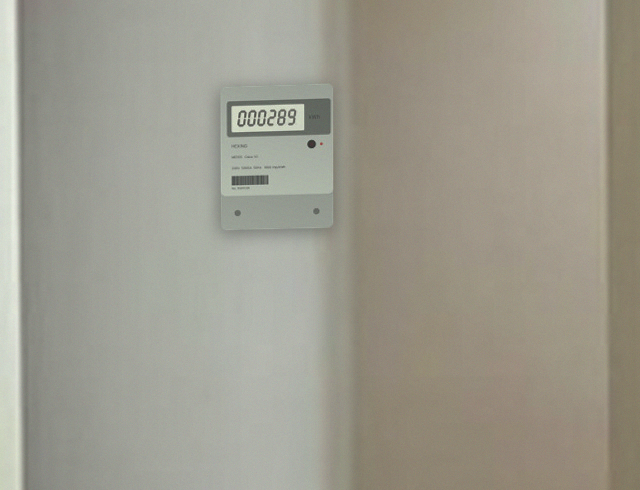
289 (kWh)
